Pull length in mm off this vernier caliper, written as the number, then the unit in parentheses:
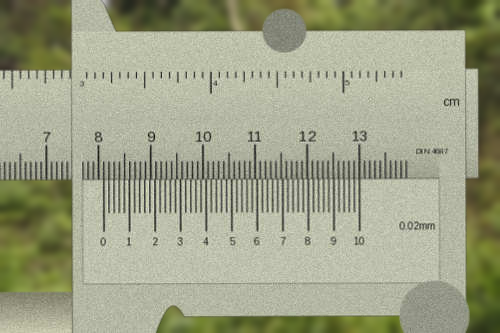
81.0 (mm)
